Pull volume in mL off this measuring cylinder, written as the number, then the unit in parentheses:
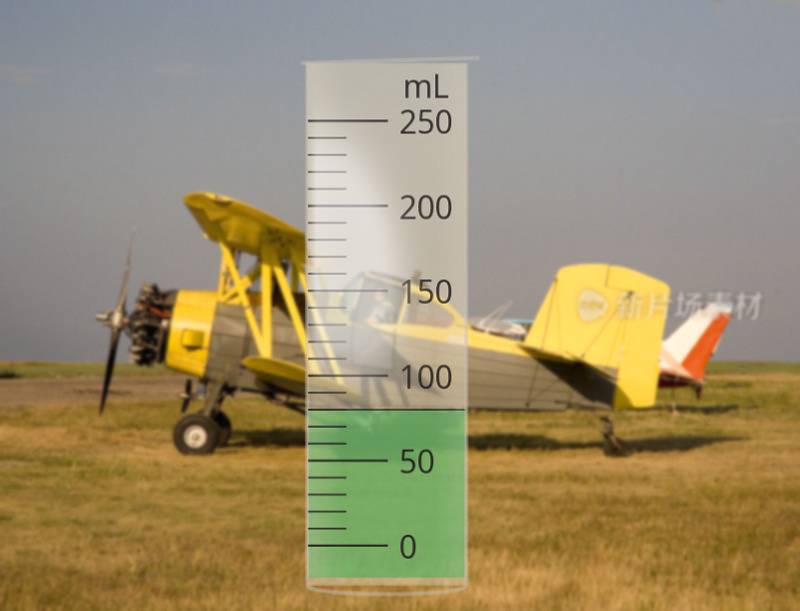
80 (mL)
